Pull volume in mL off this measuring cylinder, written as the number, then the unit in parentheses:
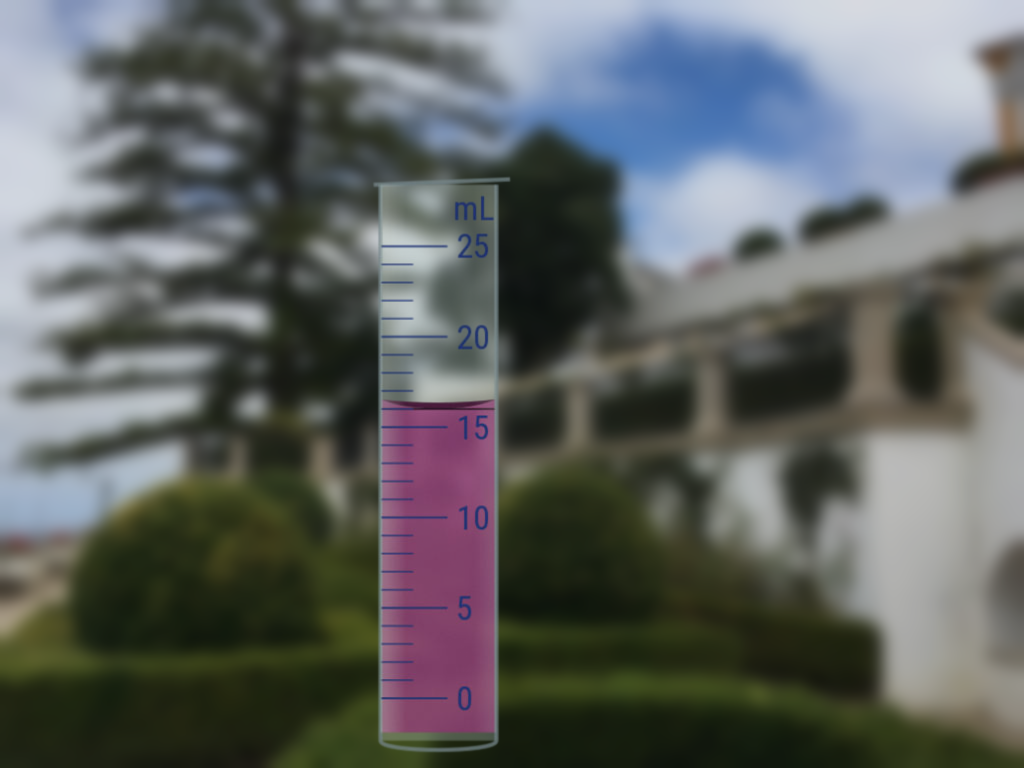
16 (mL)
